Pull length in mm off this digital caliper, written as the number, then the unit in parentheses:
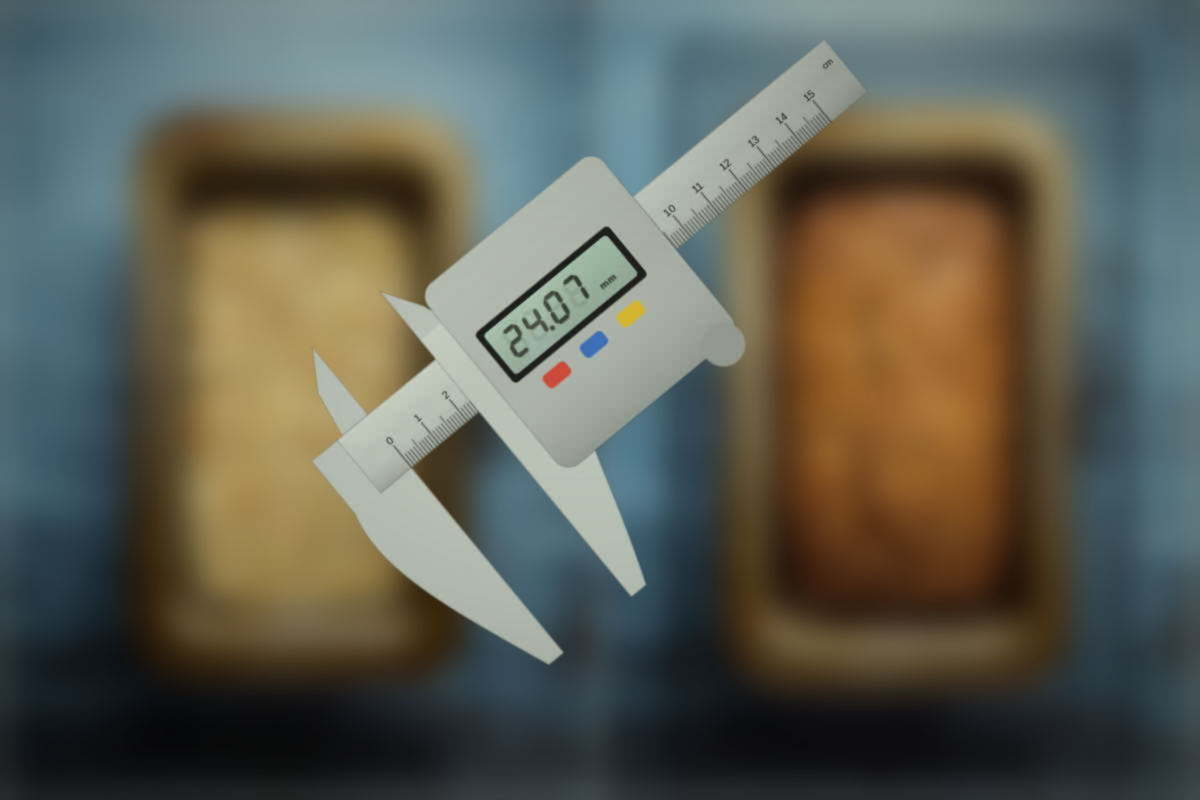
24.07 (mm)
